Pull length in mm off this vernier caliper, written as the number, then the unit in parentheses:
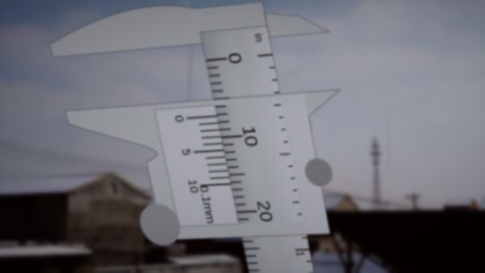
7.2 (mm)
